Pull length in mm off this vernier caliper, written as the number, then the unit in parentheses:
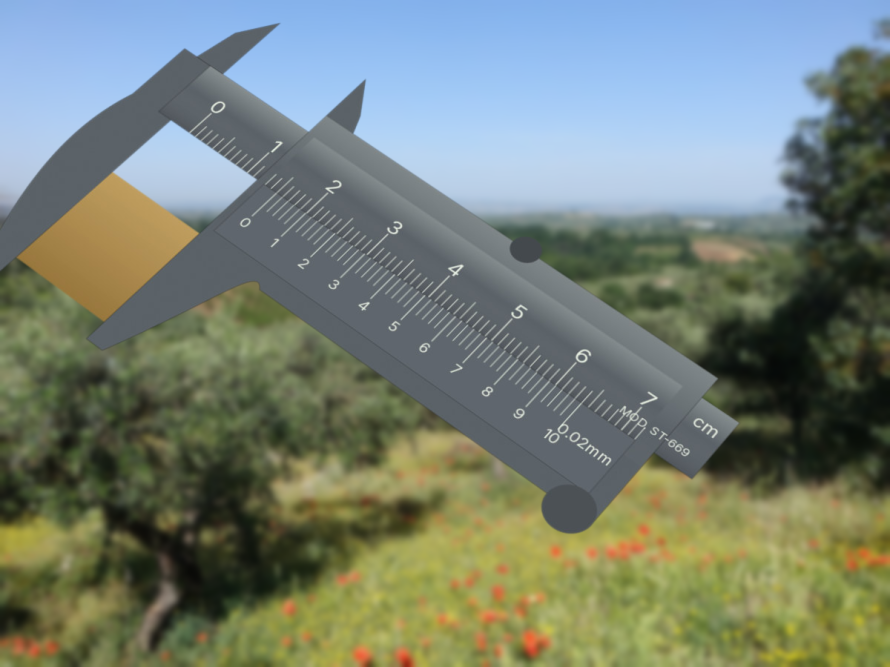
15.0 (mm)
